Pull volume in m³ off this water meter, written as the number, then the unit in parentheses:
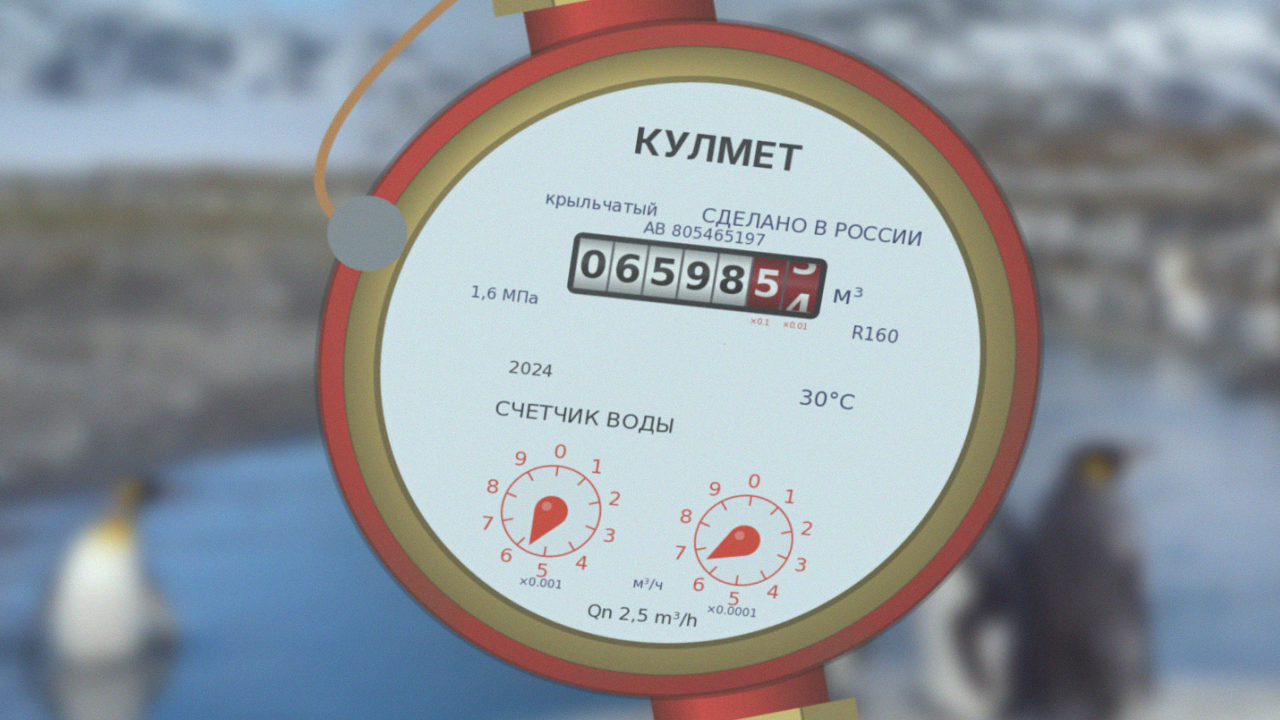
6598.5356 (m³)
